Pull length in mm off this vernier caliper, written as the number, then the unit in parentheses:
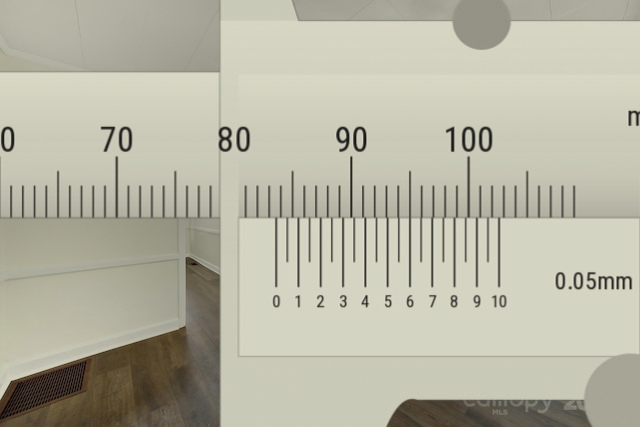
83.6 (mm)
